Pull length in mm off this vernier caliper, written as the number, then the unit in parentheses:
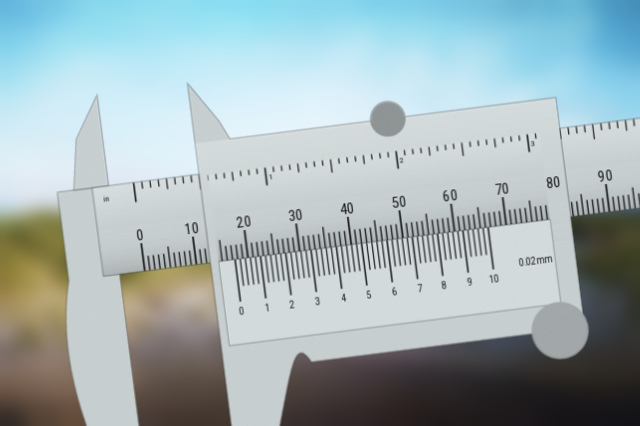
17.5 (mm)
